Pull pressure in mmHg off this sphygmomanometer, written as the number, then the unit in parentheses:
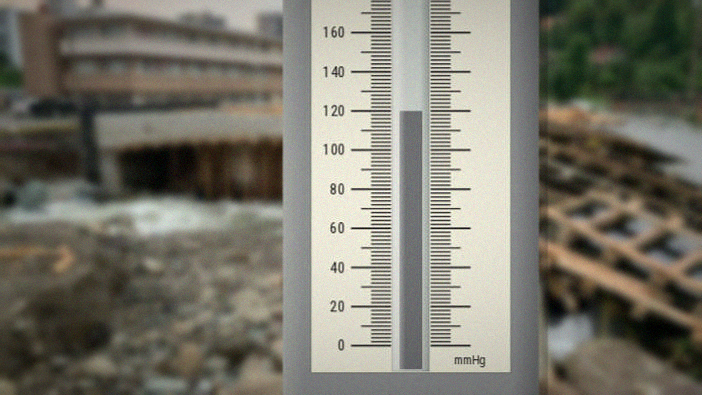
120 (mmHg)
